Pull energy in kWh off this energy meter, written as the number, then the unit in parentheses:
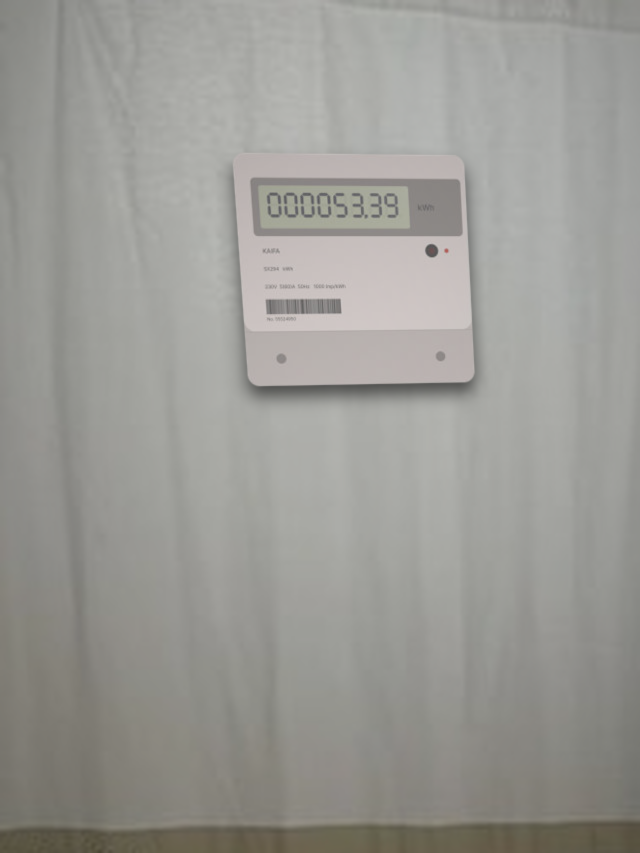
53.39 (kWh)
